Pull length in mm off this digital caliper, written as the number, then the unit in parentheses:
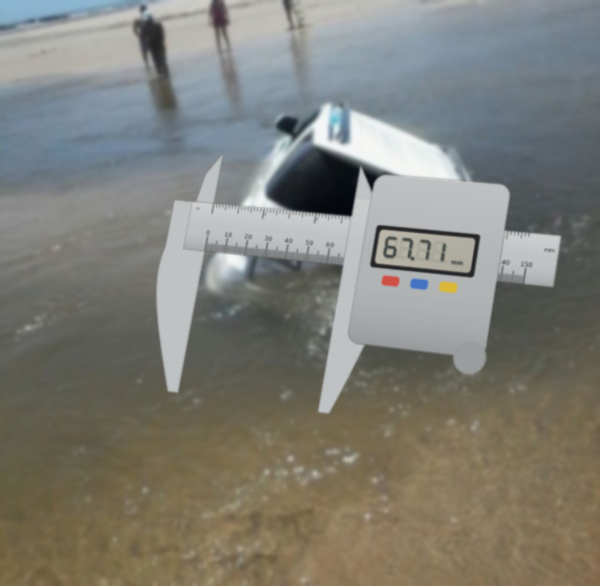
67.71 (mm)
